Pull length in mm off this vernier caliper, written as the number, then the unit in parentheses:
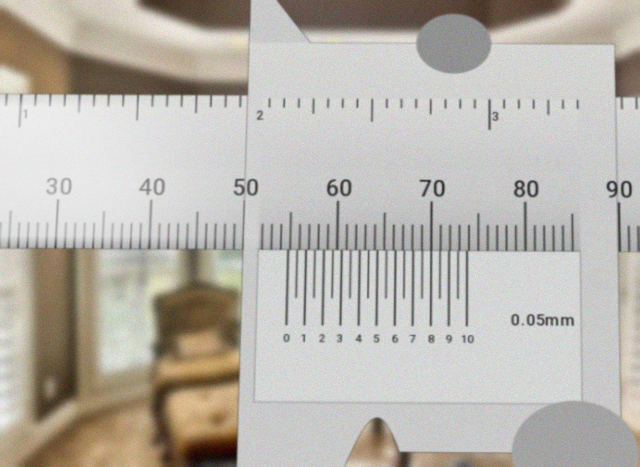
54.8 (mm)
